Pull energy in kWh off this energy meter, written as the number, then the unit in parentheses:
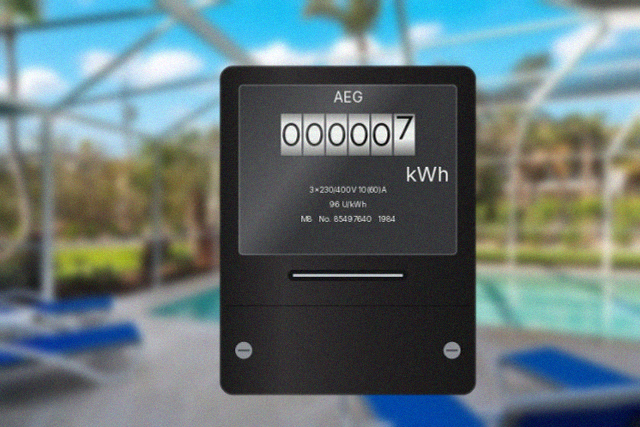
7 (kWh)
